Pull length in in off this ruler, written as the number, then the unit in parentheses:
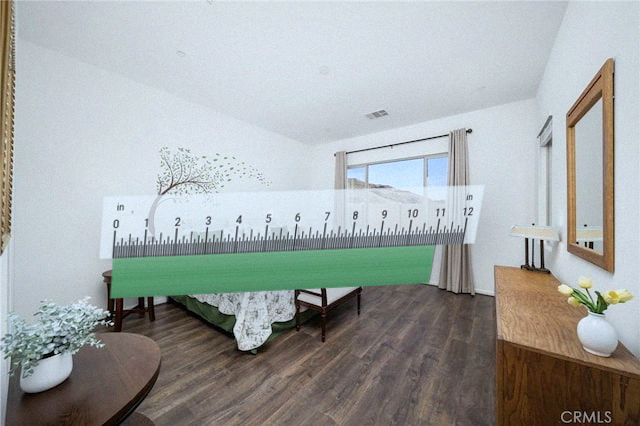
11 (in)
